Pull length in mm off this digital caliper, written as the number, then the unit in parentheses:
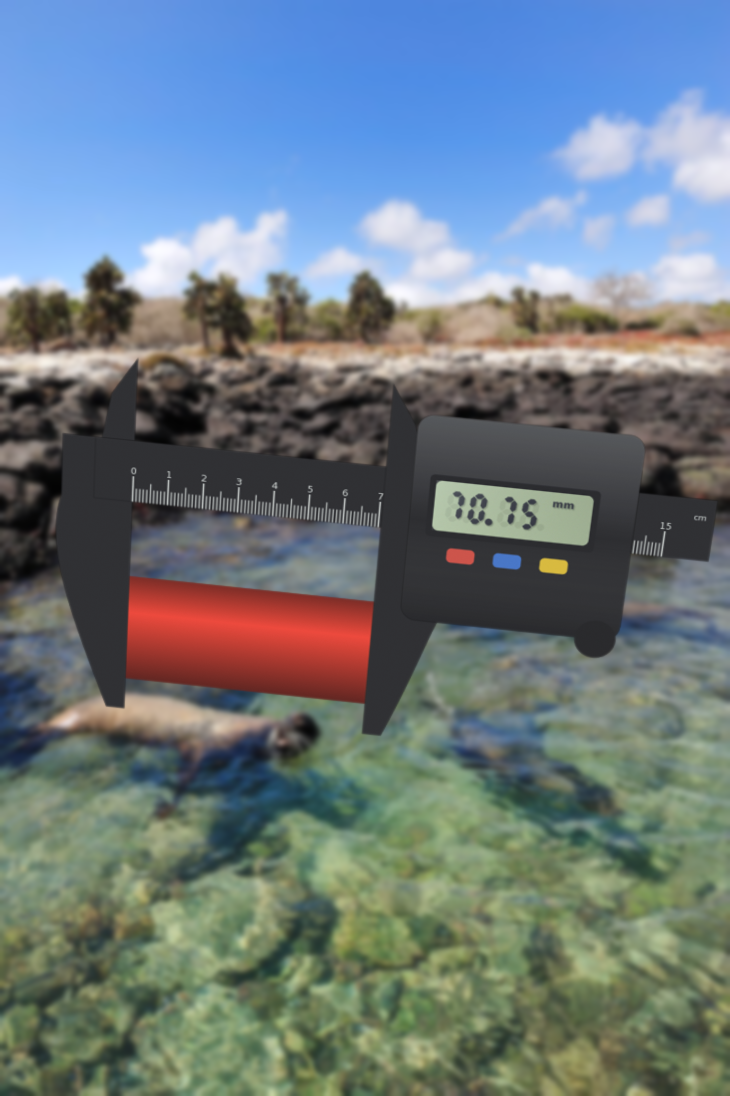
70.75 (mm)
